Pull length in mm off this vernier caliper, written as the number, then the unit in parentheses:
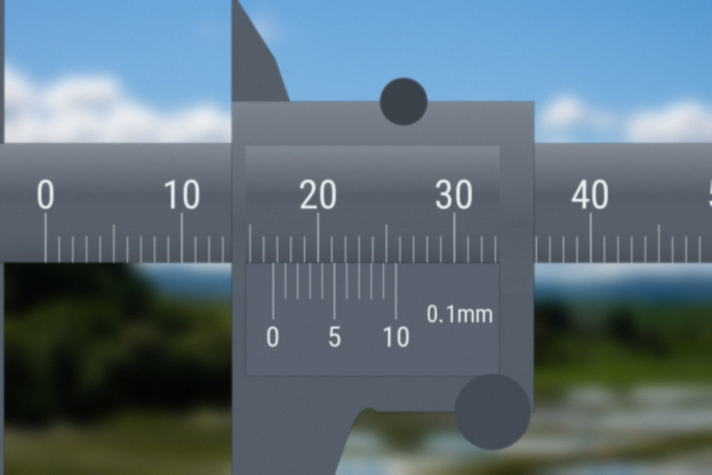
16.7 (mm)
